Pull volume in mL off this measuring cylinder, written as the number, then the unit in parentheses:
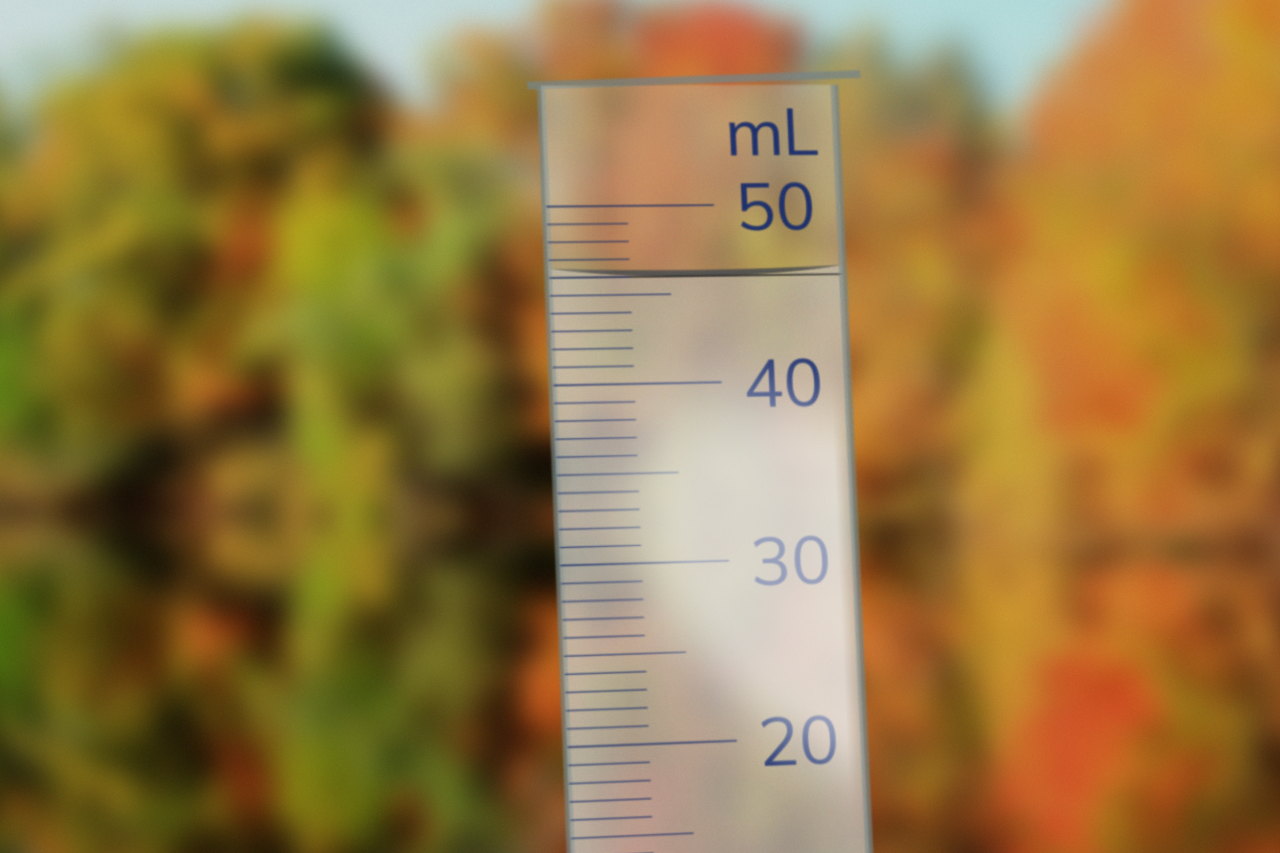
46 (mL)
